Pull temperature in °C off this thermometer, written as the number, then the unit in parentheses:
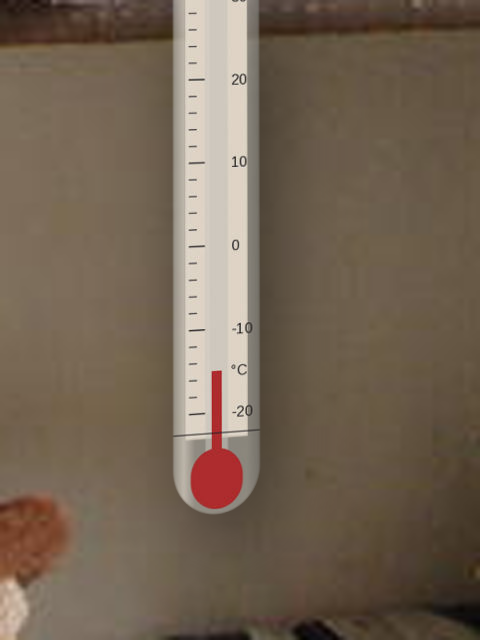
-15 (°C)
